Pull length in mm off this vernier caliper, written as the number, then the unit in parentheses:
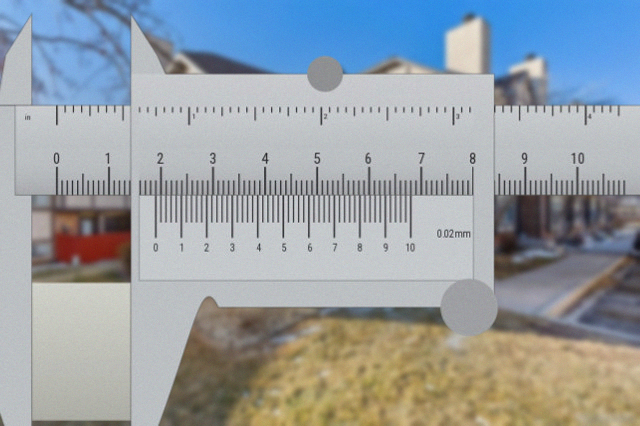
19.0 (mm)
